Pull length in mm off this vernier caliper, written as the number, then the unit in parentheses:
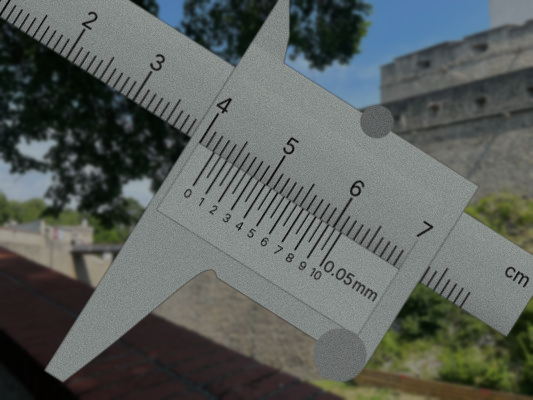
42.2 (mm)
